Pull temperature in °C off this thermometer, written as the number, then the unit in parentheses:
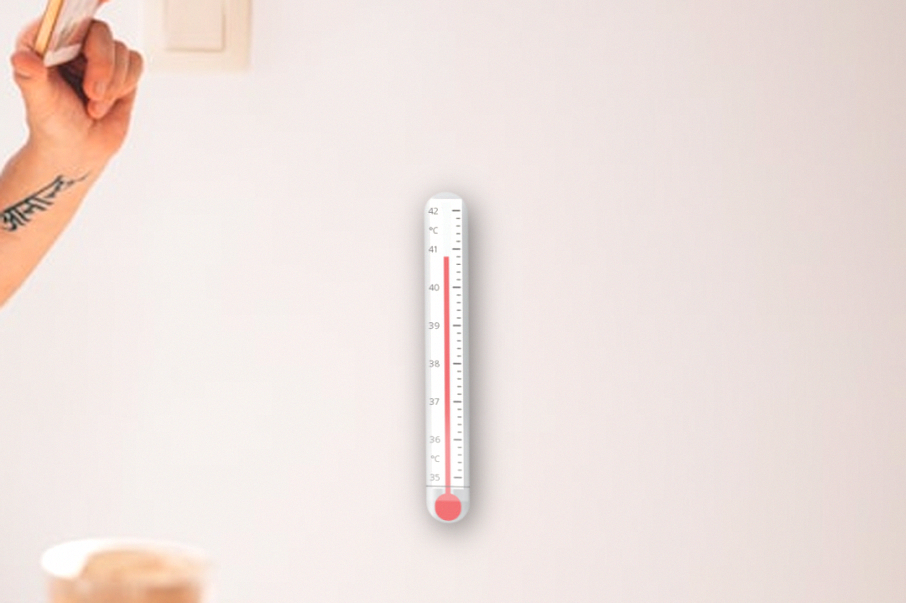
40.8 (°C)
